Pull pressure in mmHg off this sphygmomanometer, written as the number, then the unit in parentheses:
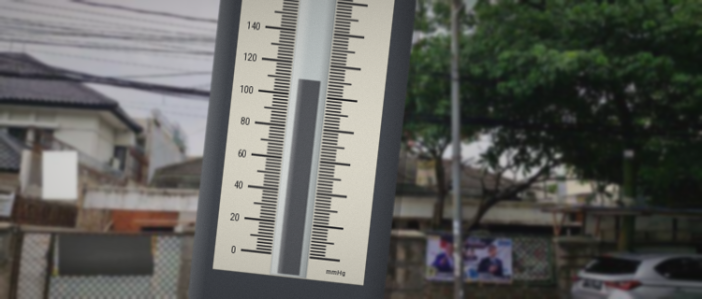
110 (mmHg)
